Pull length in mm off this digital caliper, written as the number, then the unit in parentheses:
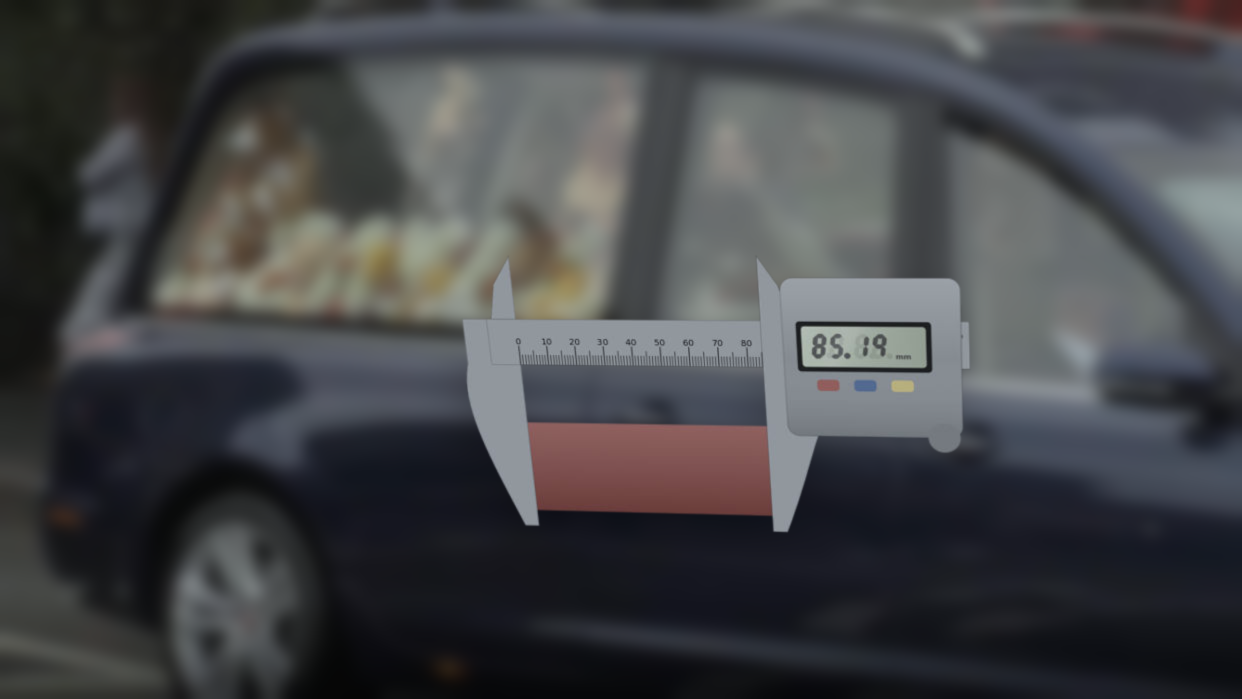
85.19 (mm)
